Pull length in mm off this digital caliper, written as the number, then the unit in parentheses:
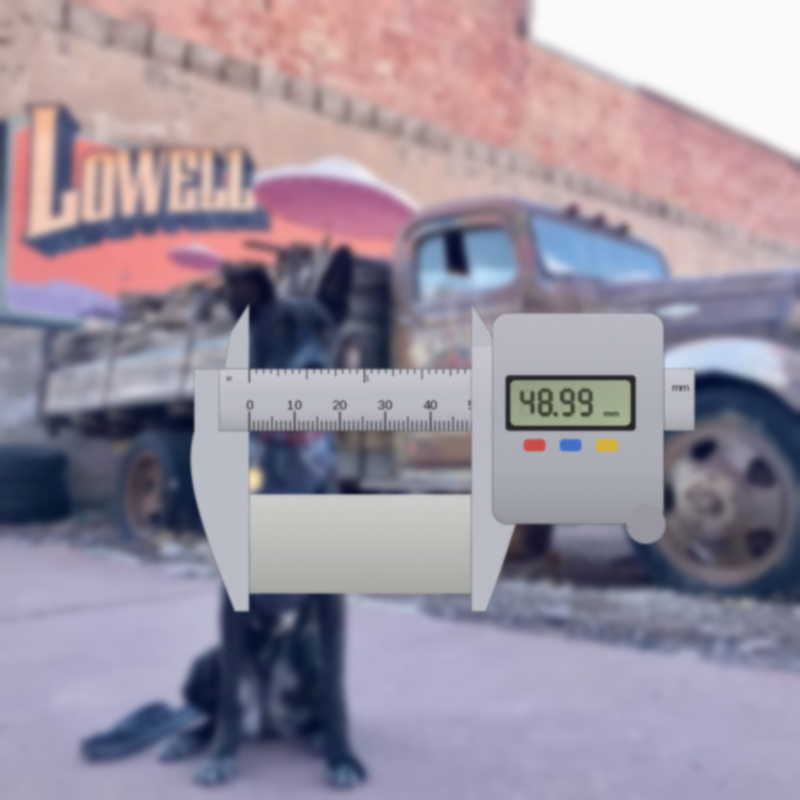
48.99 (mm)
